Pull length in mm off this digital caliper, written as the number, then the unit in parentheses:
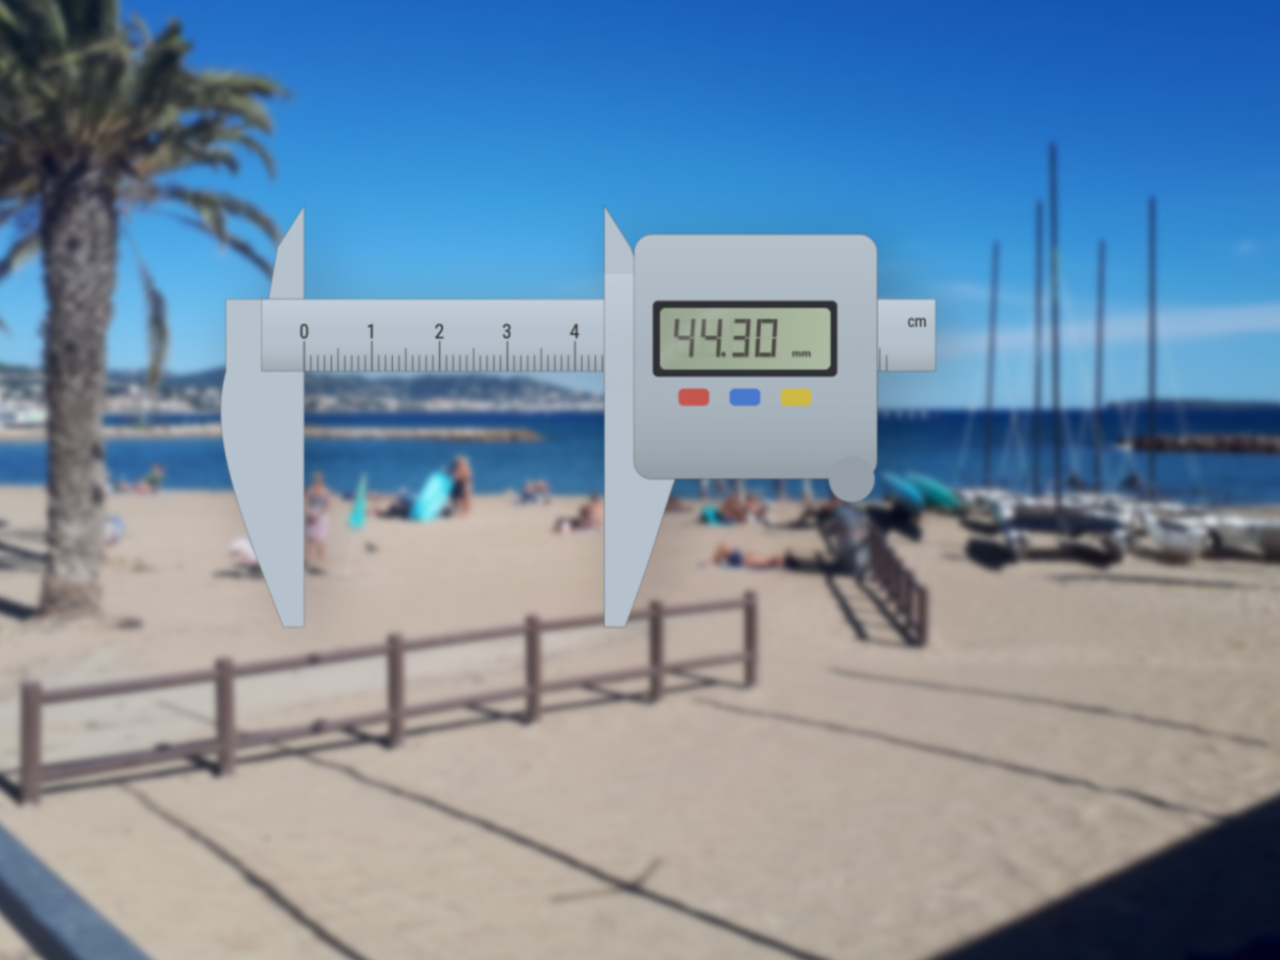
44.30 (mm)
